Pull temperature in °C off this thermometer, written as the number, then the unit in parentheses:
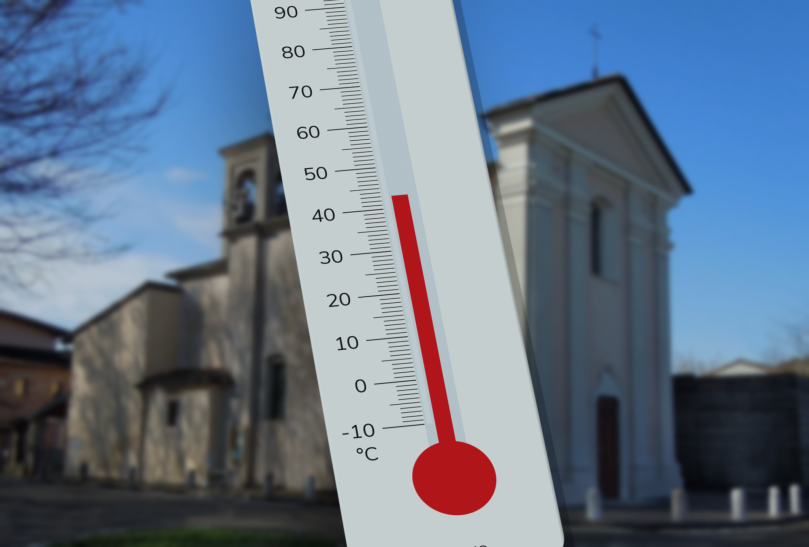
43 (°C)
